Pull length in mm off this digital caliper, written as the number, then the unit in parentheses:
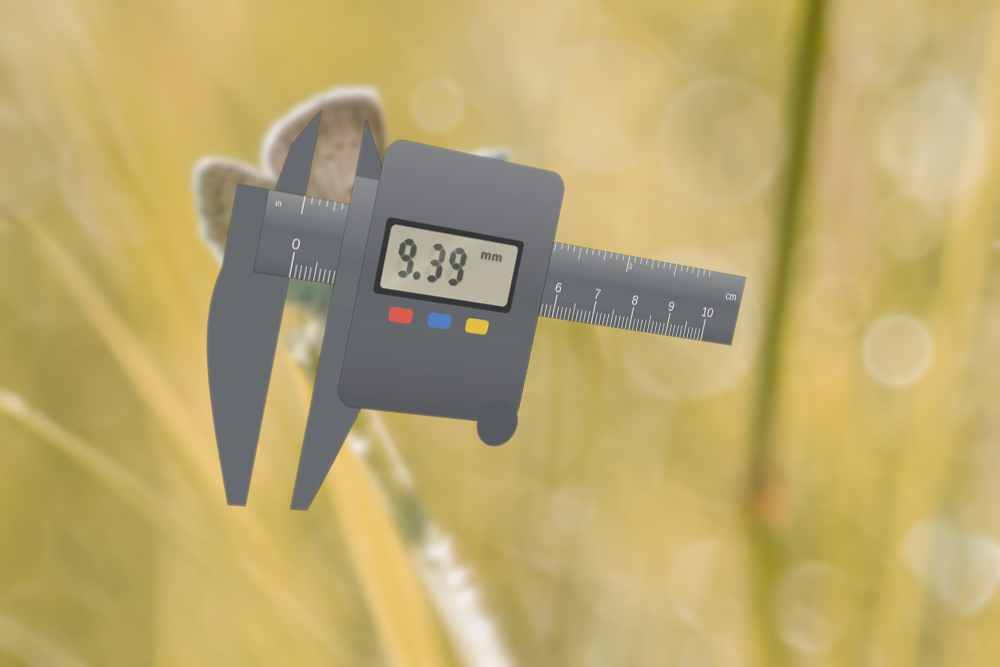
9.39 (mm)
